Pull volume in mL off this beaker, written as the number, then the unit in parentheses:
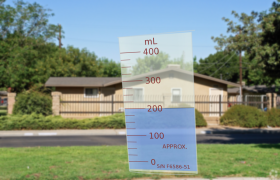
200 (mL)
